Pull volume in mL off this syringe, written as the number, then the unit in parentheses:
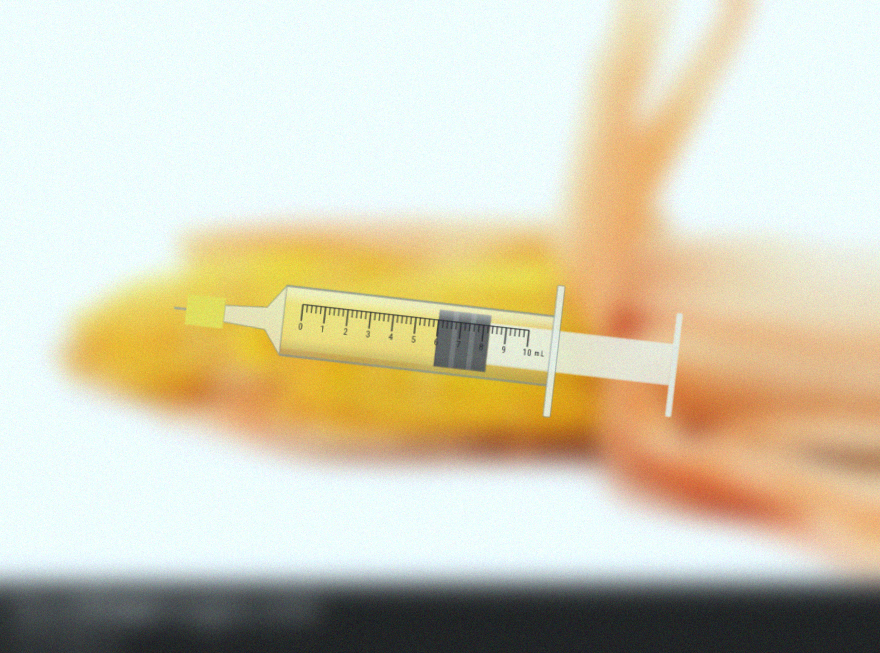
6 (mL)
